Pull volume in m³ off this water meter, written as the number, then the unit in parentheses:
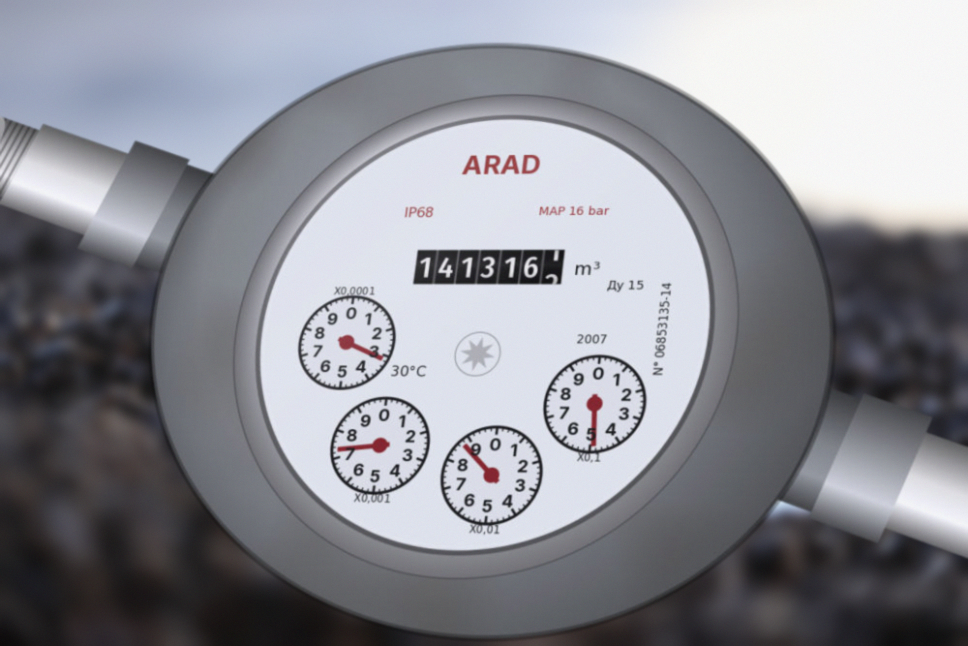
1413161.4873 (m³)
